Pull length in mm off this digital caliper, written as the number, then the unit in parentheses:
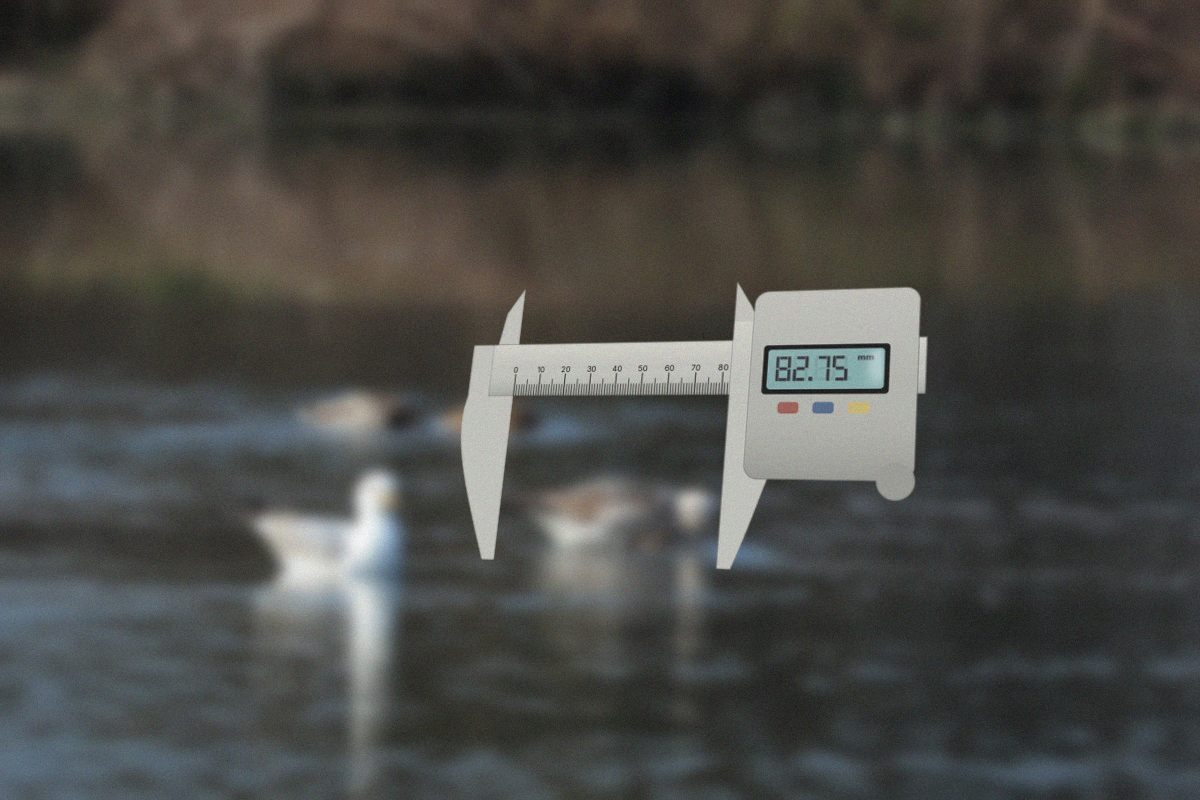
82.75 (mm)
